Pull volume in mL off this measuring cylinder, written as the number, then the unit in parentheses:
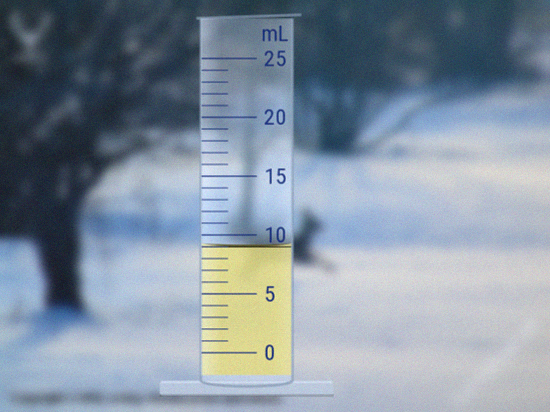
9 (mL)
